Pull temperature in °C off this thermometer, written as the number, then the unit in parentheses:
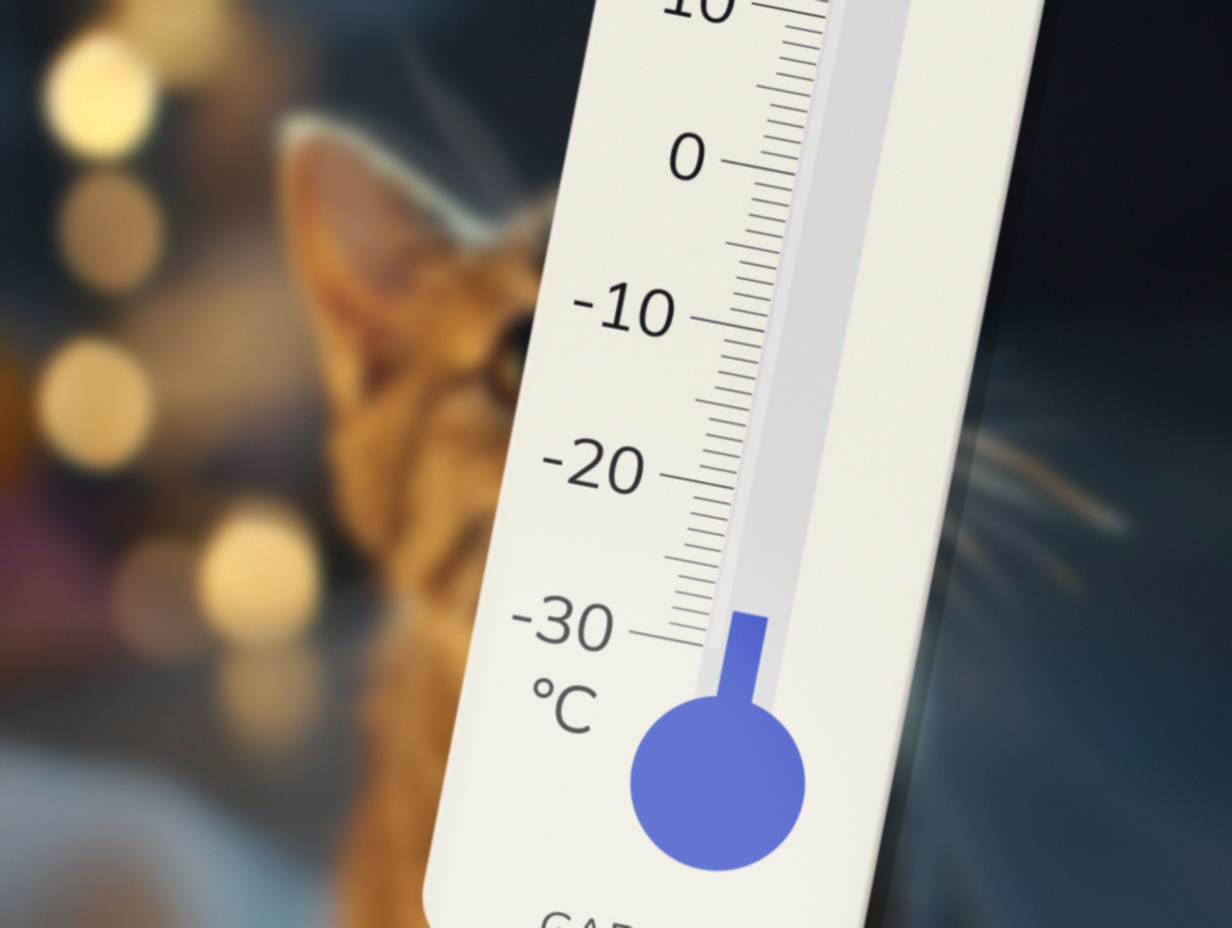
-27.5 (°C)
